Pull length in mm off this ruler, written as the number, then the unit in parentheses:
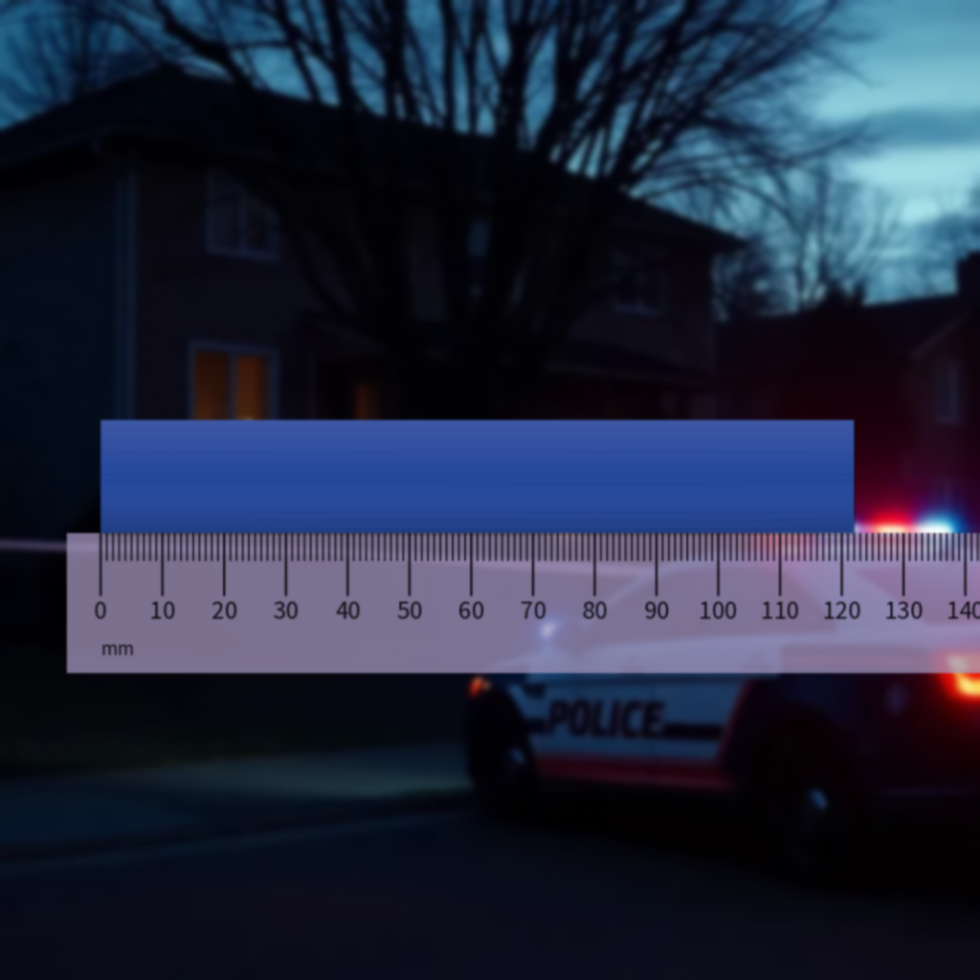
122 (mm)
